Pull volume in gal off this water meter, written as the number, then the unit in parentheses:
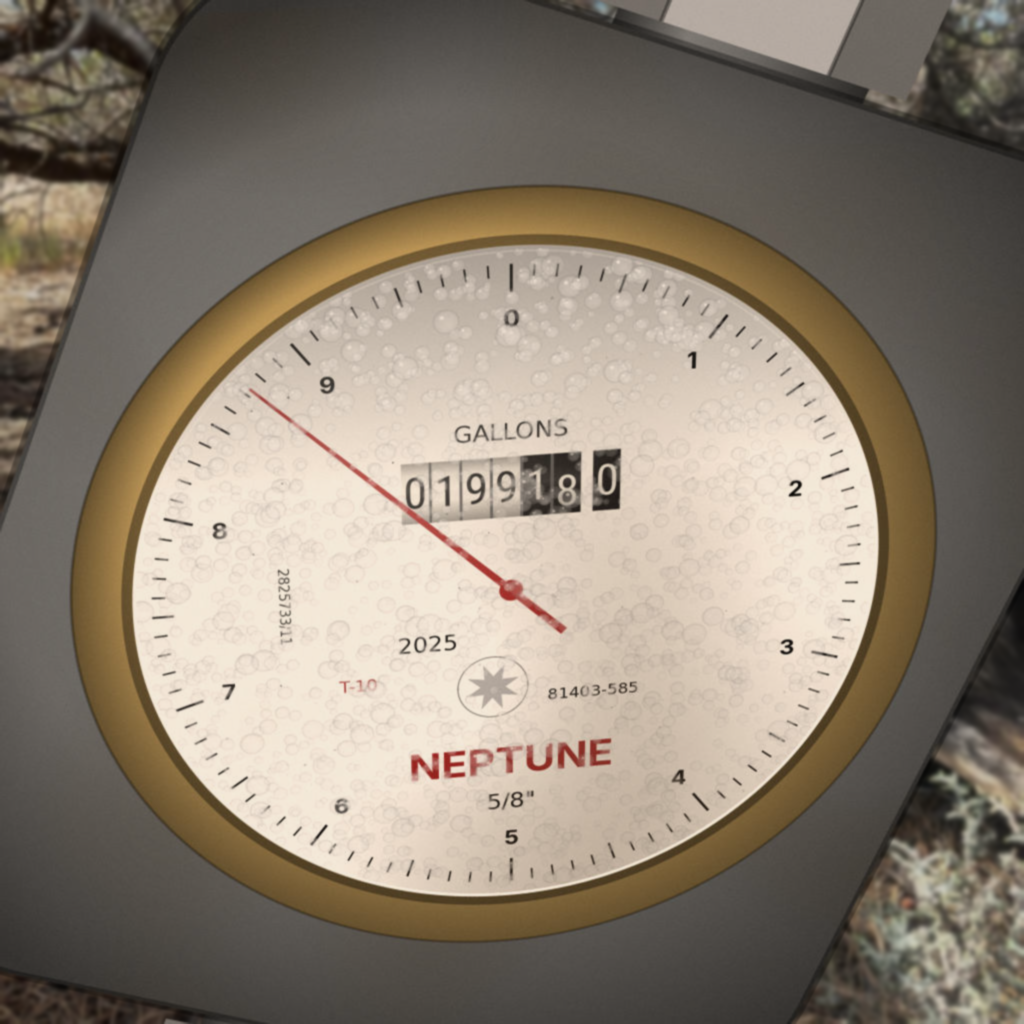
199178.7 (gal)
